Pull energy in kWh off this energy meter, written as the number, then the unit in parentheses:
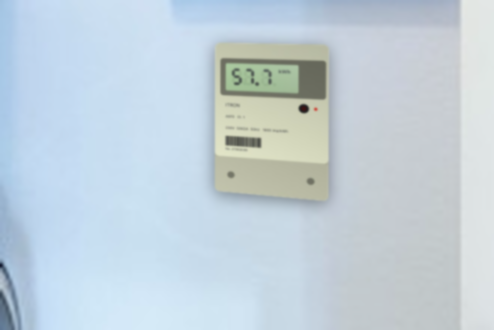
57.7 (kWh)
